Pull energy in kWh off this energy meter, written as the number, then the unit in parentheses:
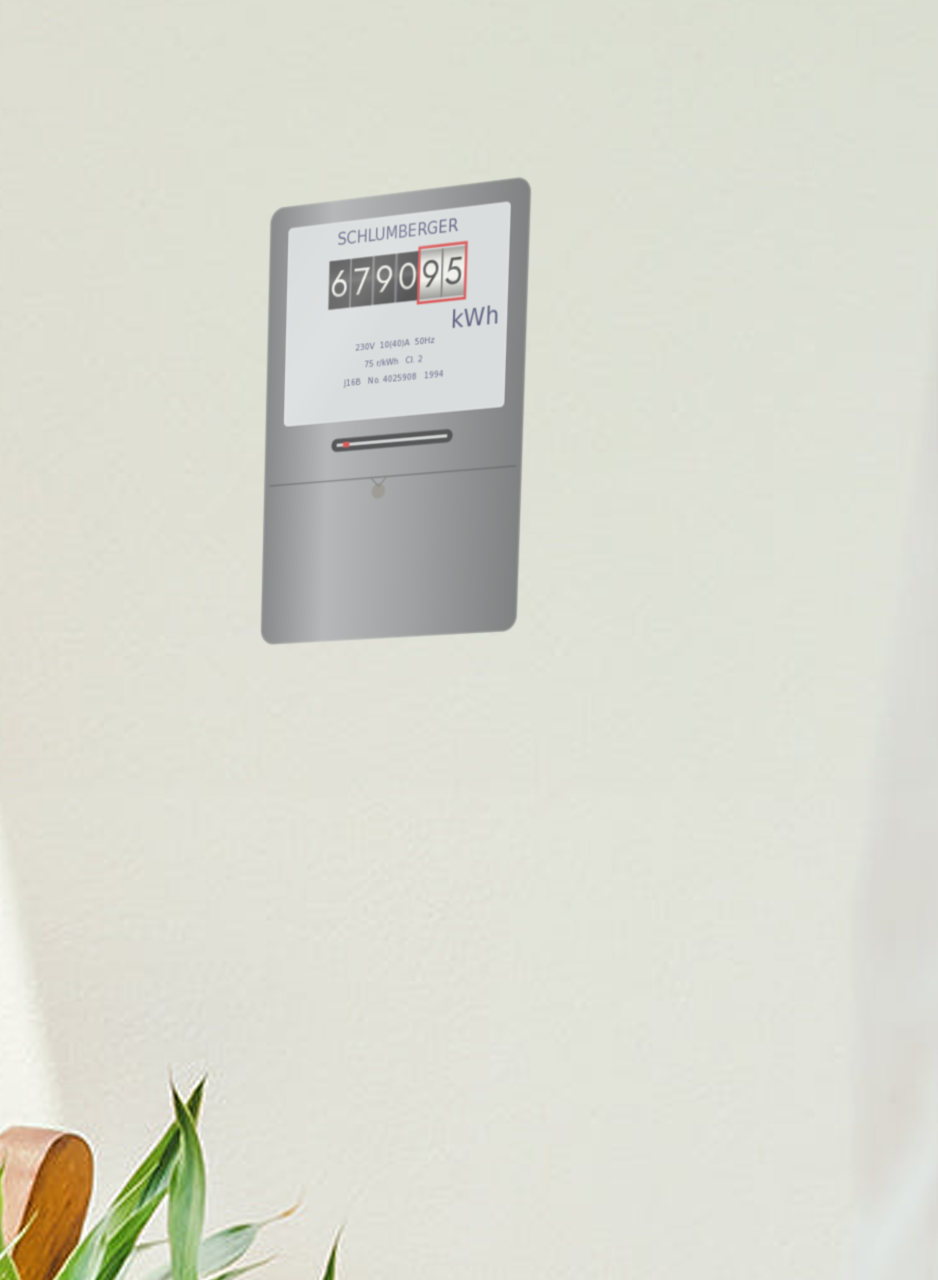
6790.95 (kWh)
